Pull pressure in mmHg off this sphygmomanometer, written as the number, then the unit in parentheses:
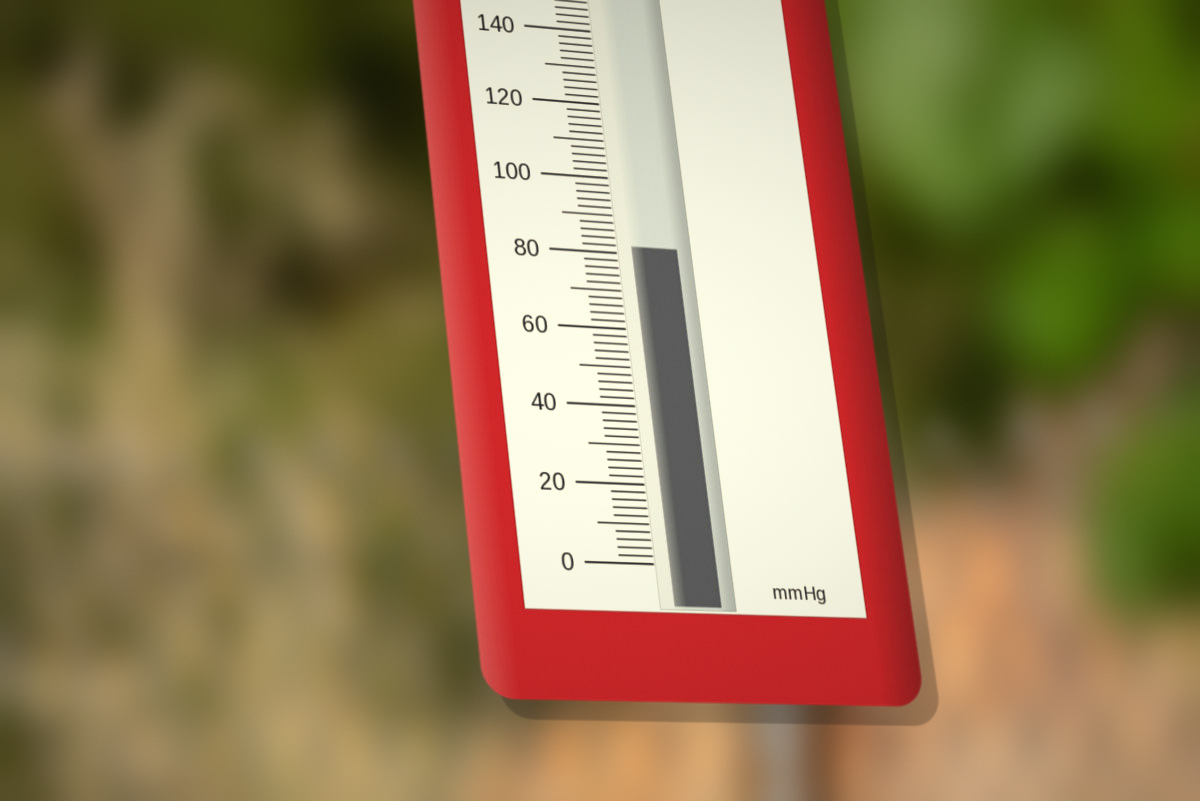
82 (mmHg)
